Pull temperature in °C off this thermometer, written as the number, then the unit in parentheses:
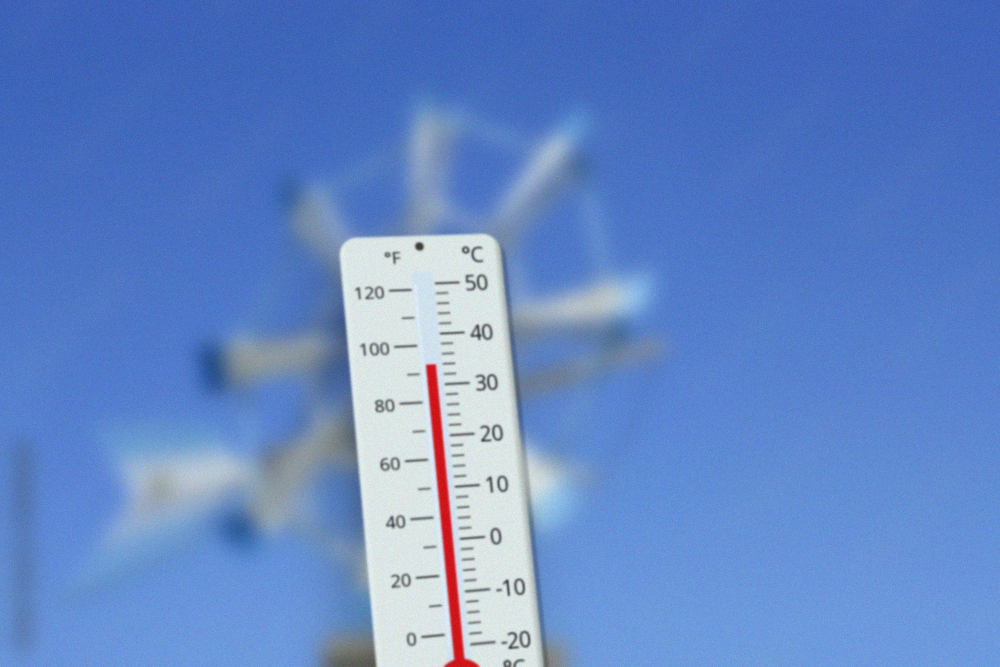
34 (°C)
